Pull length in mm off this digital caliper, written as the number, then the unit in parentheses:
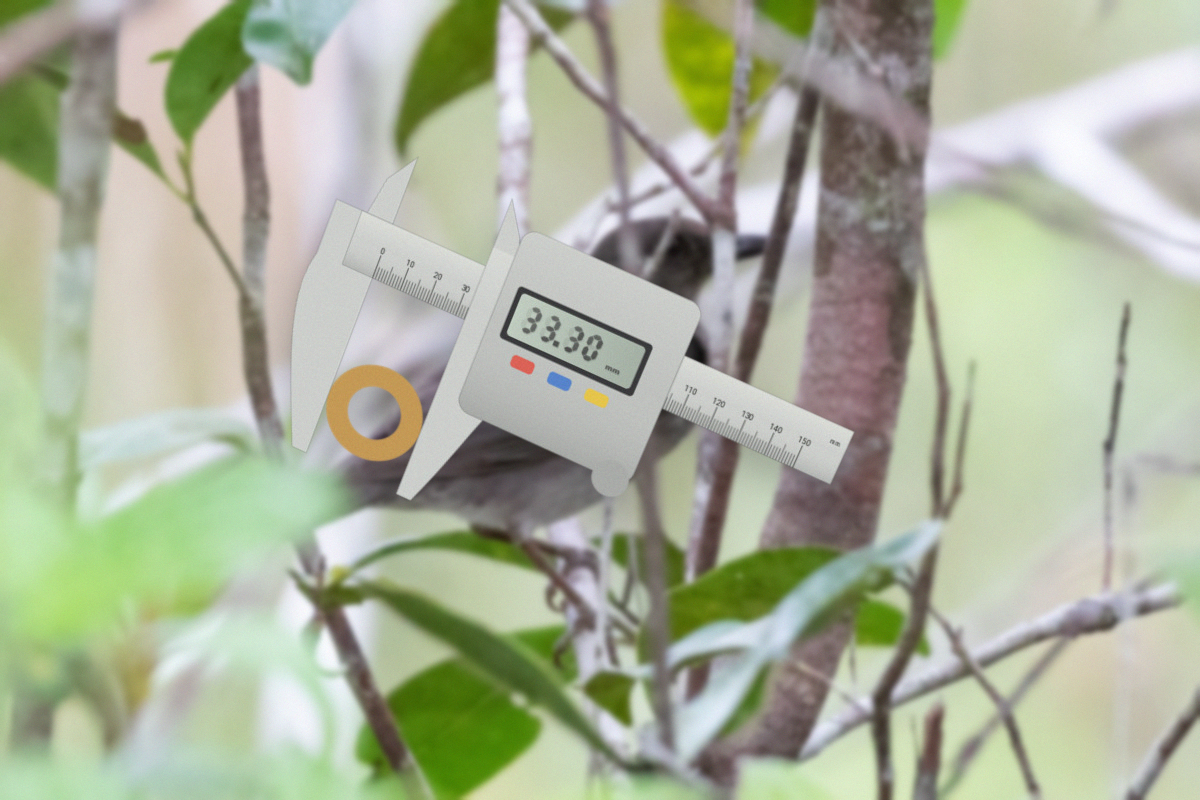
33.30 (mm)
